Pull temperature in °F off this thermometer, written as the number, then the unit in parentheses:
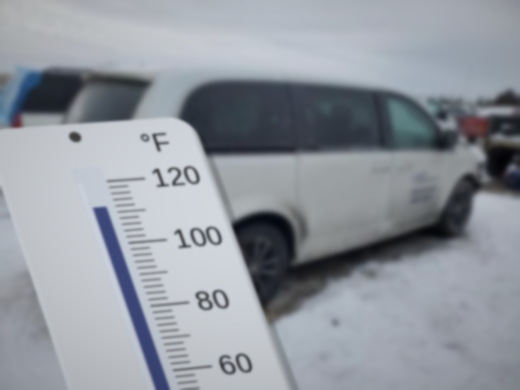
112 (°F)
